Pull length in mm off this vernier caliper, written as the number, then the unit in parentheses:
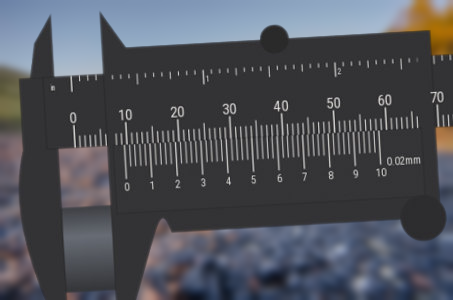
9.5 (mm)
